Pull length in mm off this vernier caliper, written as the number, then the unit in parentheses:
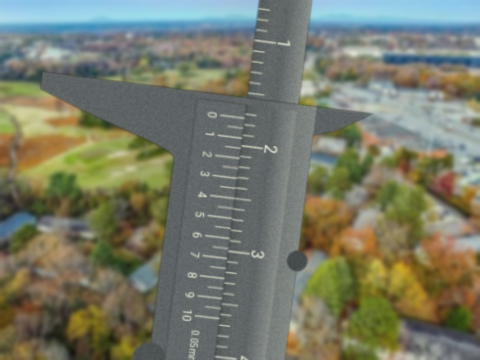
17.4 (mm)
